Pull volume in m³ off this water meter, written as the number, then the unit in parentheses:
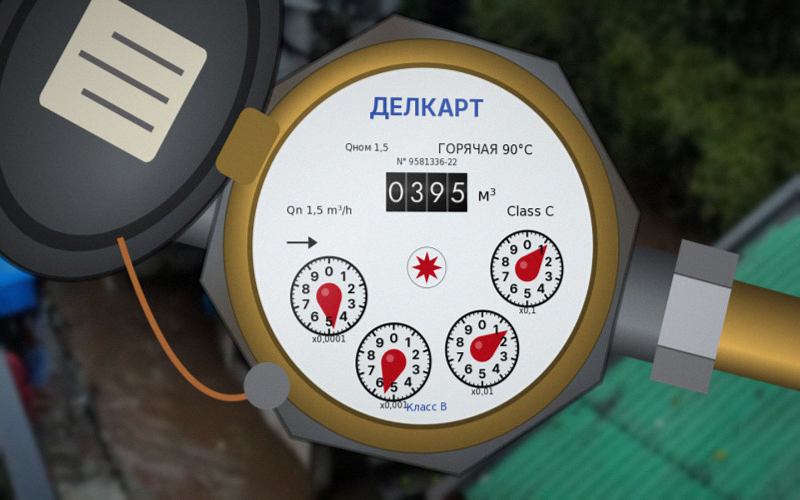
395.1154 (m³)
